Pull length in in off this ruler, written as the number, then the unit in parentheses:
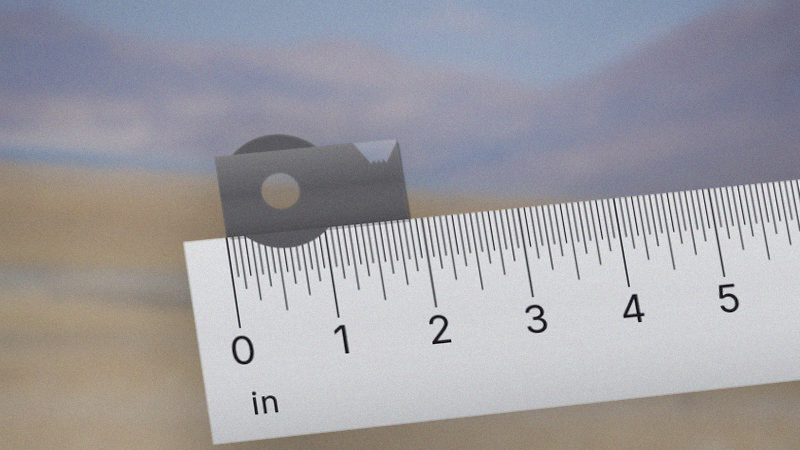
1.875 (in)
